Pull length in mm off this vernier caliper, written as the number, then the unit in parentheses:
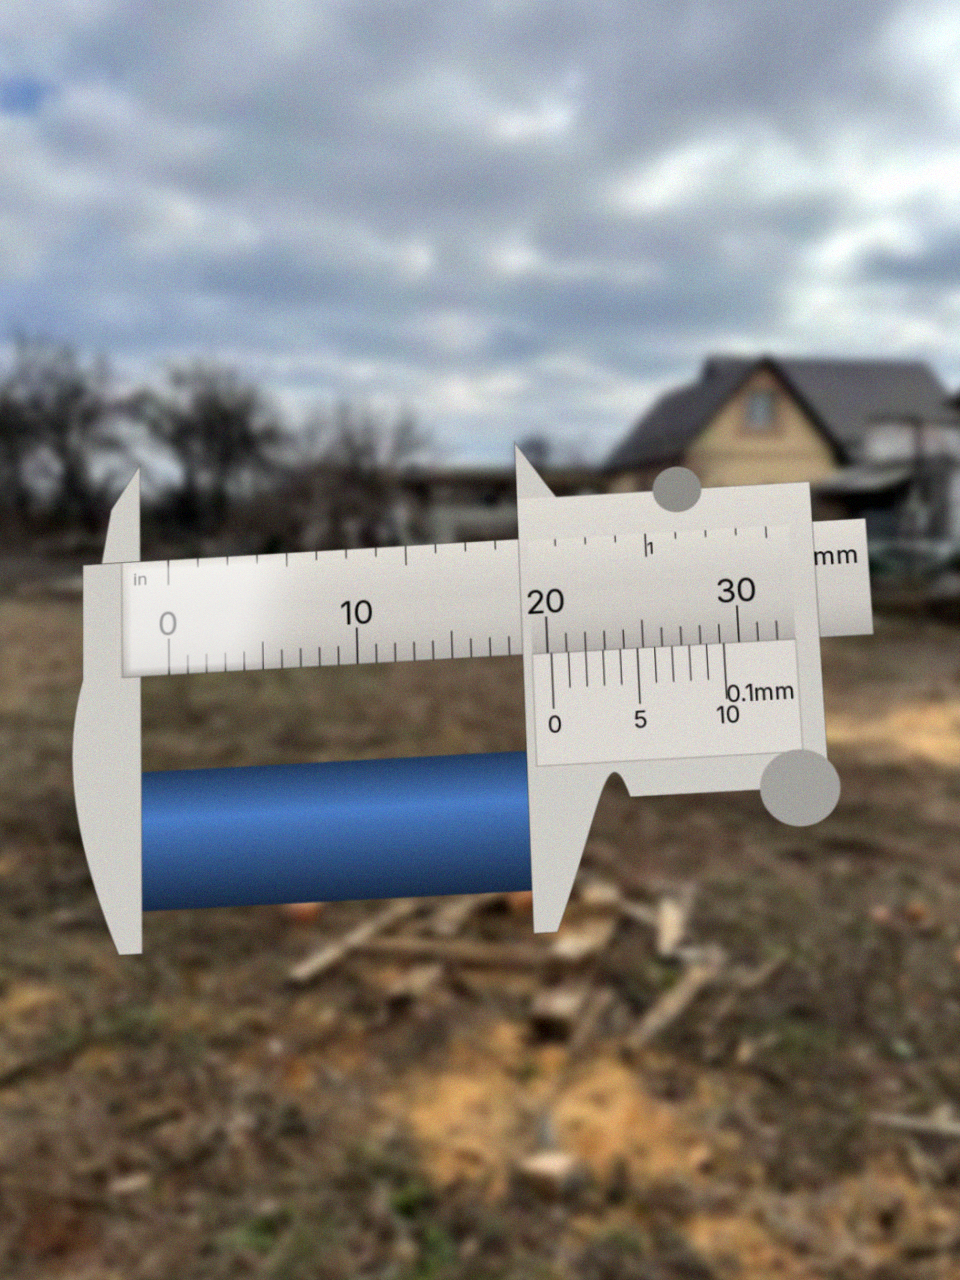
20.2 (mm)
